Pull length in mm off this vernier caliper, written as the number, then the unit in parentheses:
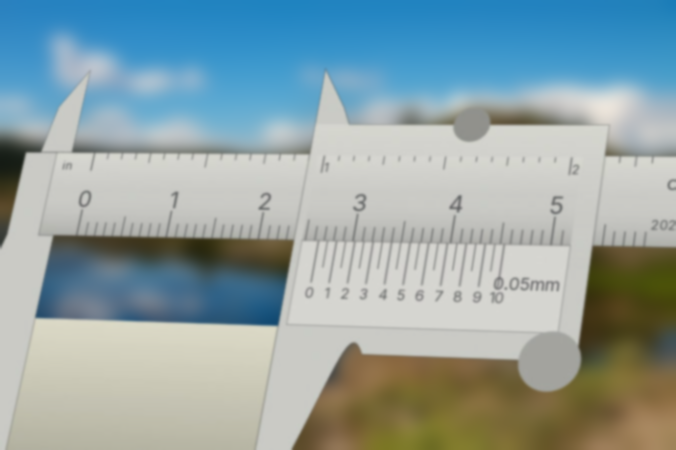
26.4 (mm)
